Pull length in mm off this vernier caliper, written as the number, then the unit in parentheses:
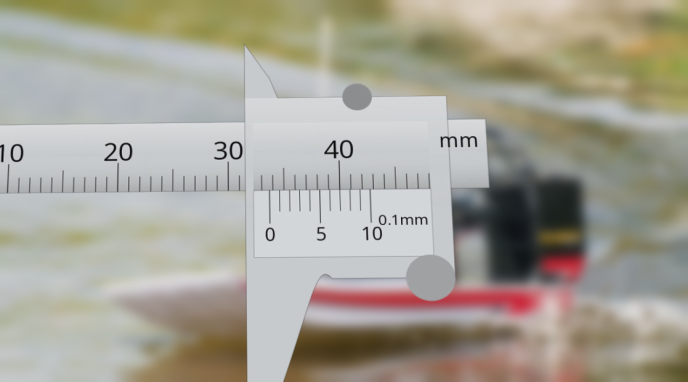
33.7 (mm)
